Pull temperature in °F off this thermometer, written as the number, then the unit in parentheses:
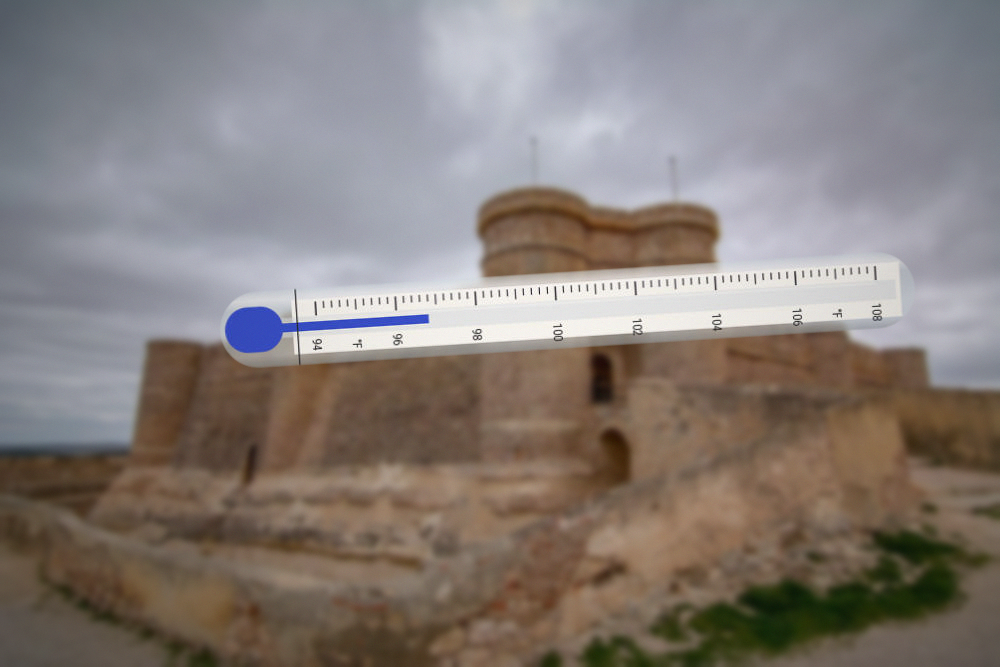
96.8 (°F)
